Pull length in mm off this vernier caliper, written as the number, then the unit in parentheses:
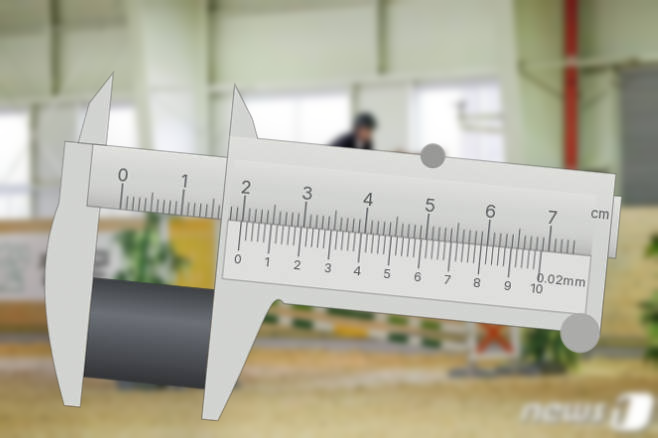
19.8 (mm)
